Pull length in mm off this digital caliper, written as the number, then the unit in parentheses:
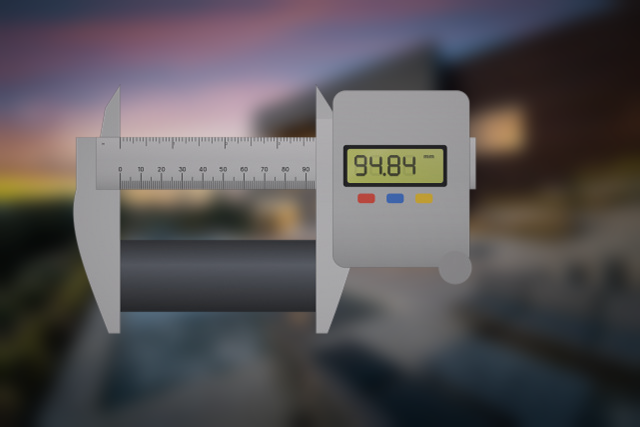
94.84 (mm)
